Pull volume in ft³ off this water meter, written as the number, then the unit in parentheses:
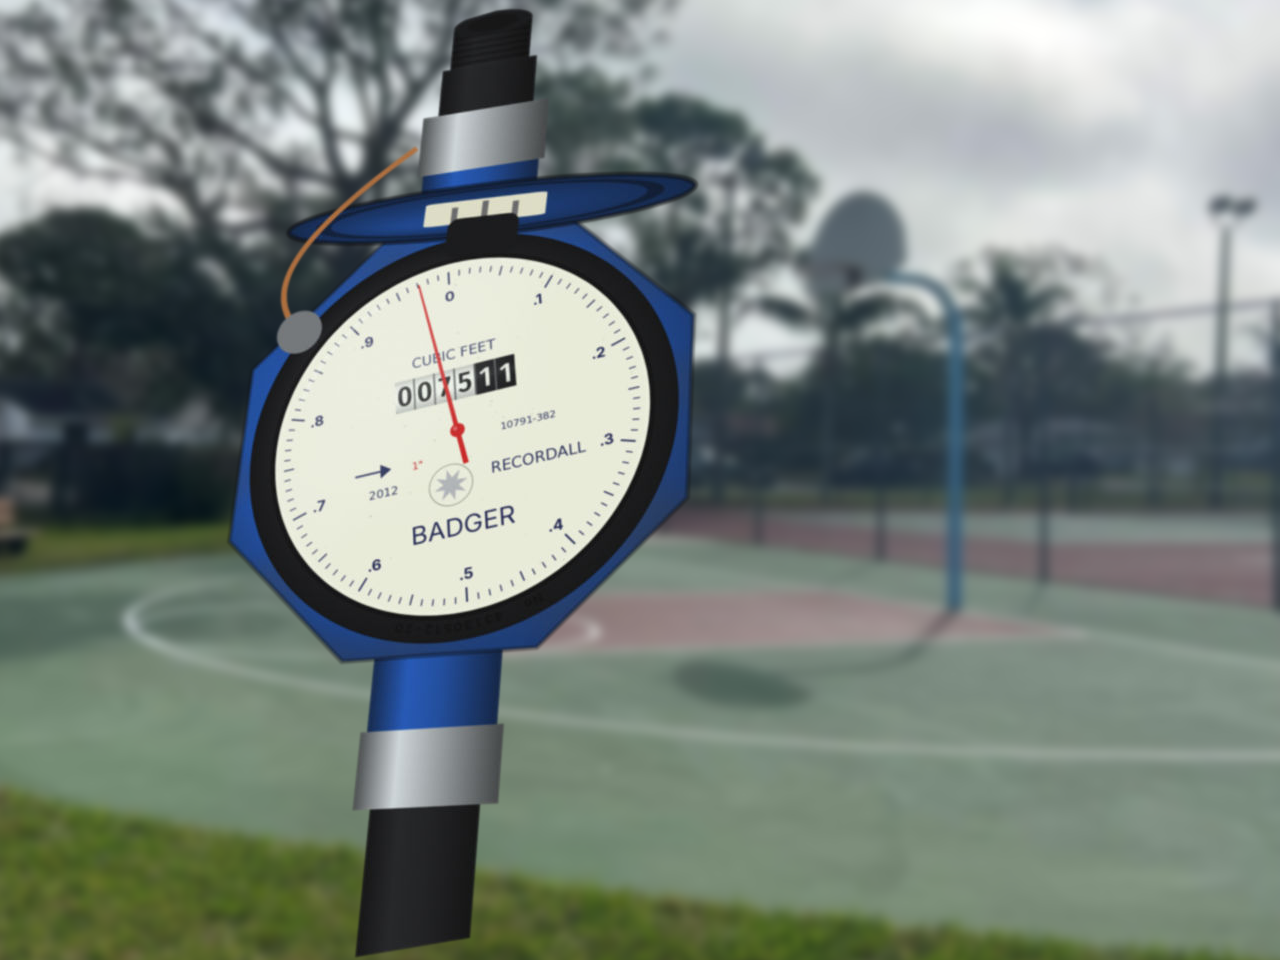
7510.97 (ft³)
